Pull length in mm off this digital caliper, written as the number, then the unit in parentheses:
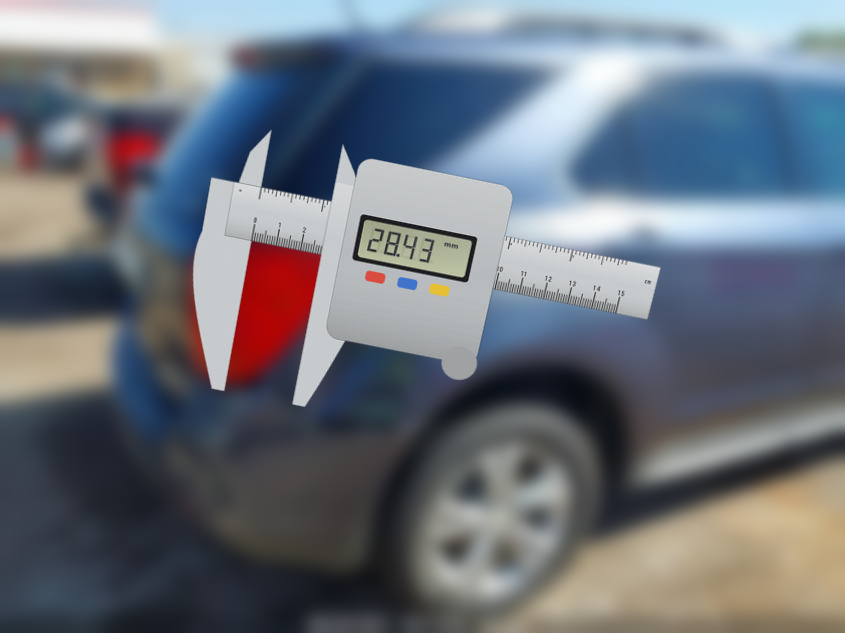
28.43 (mm)
